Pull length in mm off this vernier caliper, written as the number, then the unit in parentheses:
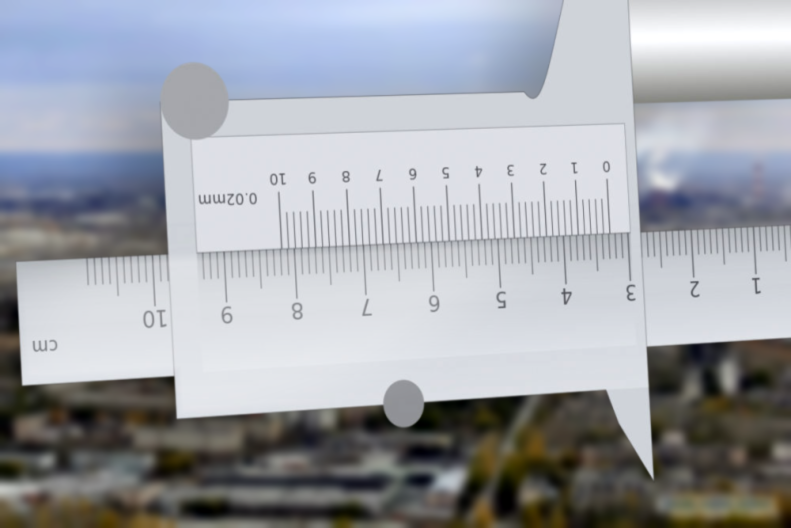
32.8 (mm)
